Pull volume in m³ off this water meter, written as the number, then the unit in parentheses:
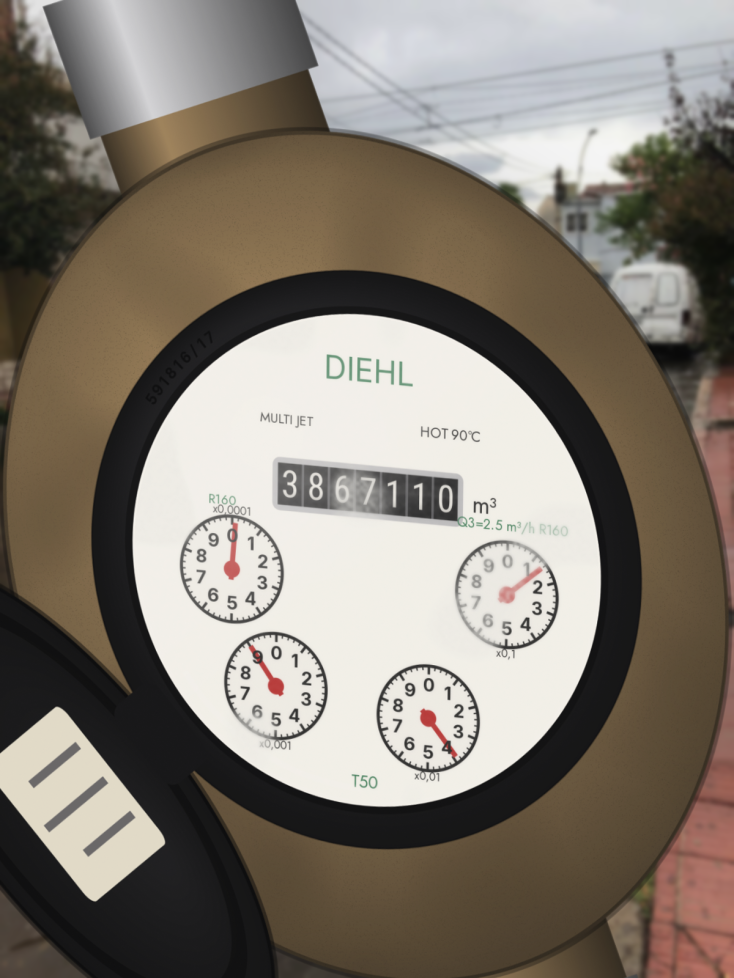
3867110.1390 (m³)
